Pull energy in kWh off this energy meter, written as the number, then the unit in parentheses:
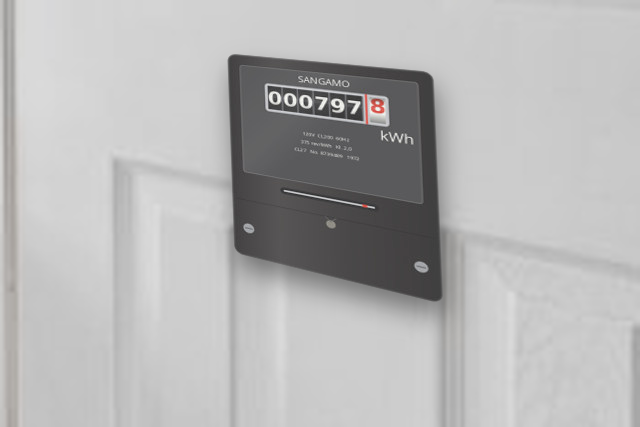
797.8 (kWh)
